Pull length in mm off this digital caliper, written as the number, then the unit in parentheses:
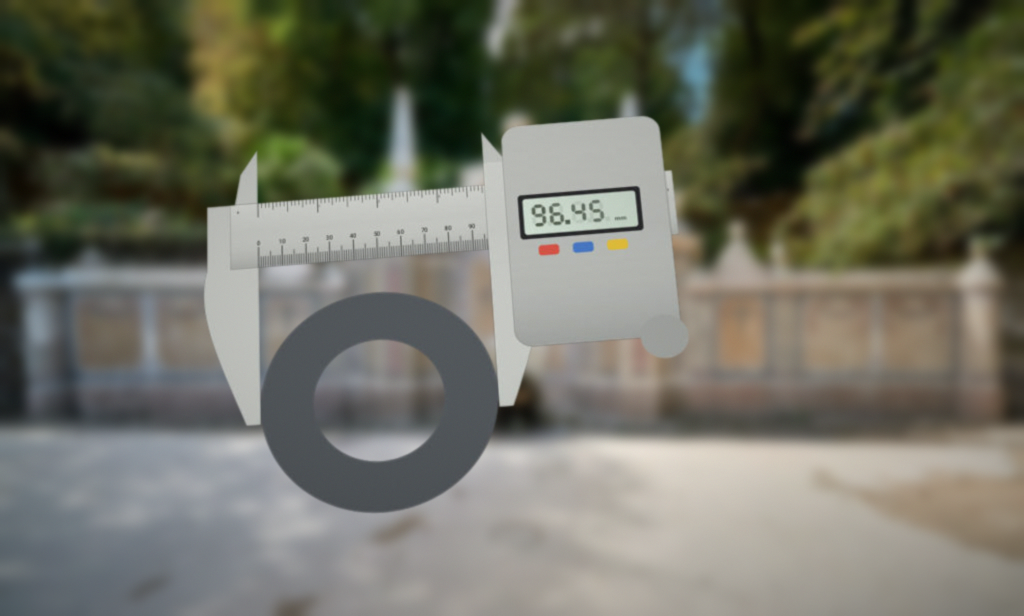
96.45 (mm)
